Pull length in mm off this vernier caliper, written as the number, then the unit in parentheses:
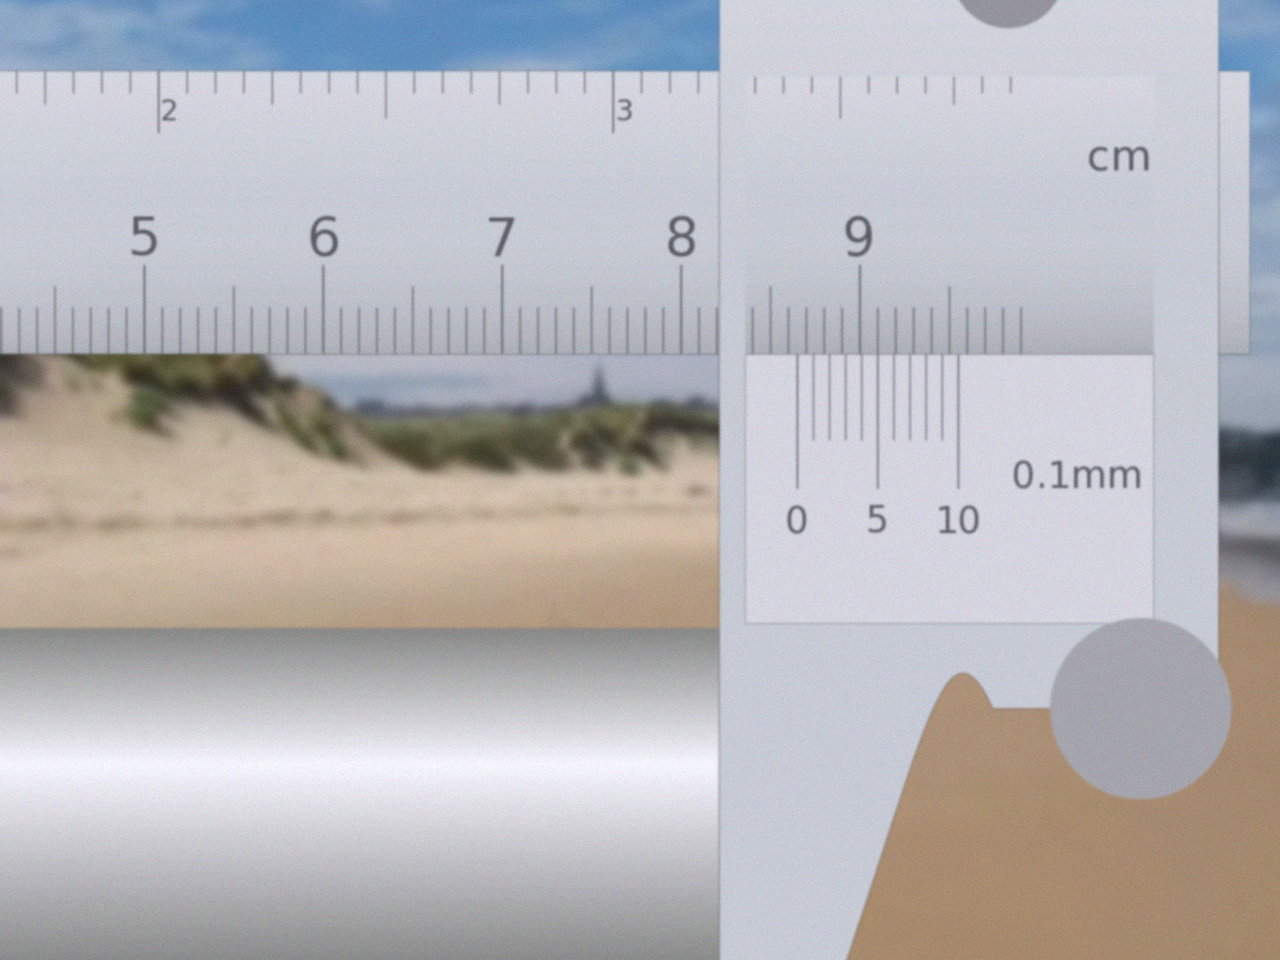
86.5 (mm)
